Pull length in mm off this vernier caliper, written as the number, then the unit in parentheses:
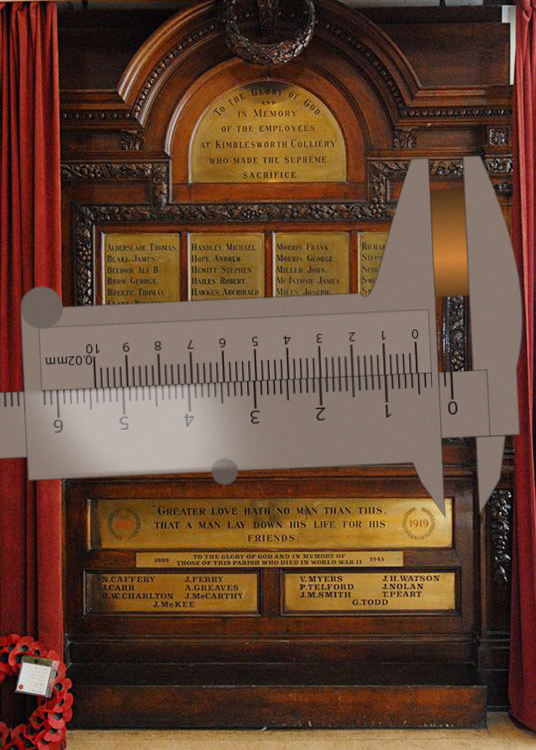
5.2 (mm)
